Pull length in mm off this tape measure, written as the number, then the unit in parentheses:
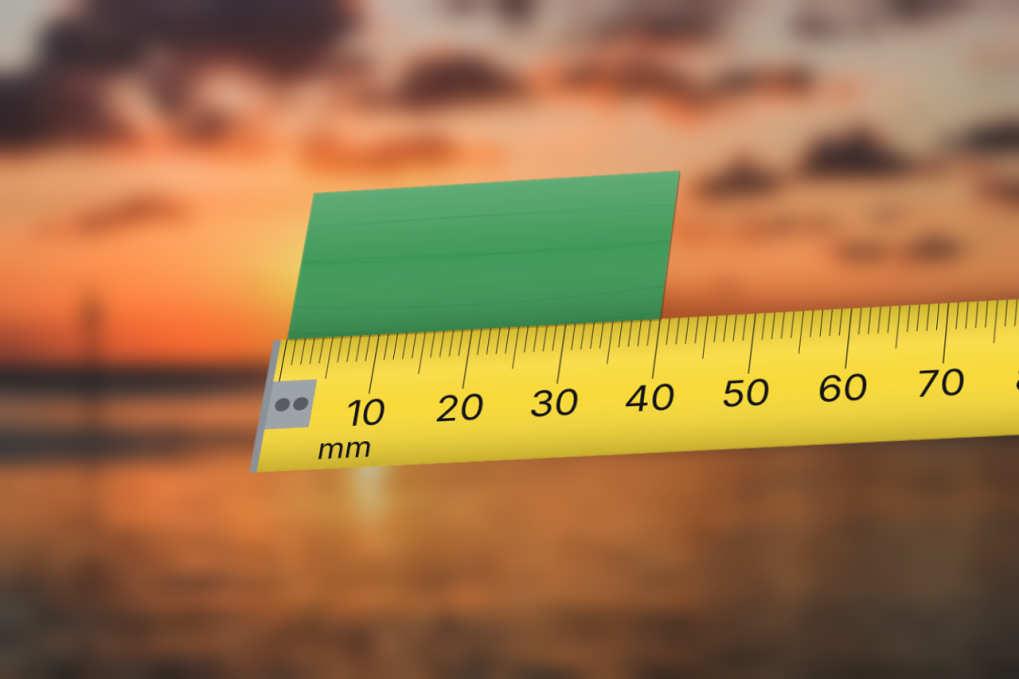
40 (mm)
